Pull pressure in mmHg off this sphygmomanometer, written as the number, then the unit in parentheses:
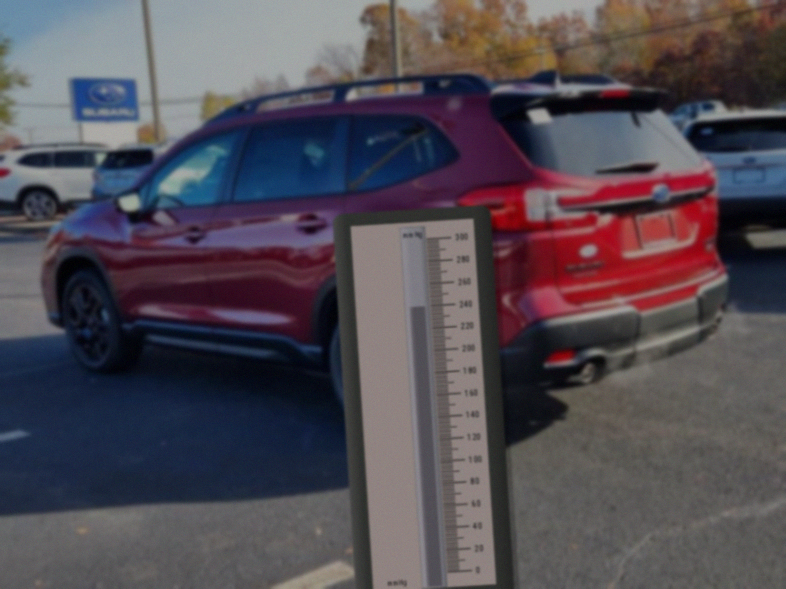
240 (mmHg)
